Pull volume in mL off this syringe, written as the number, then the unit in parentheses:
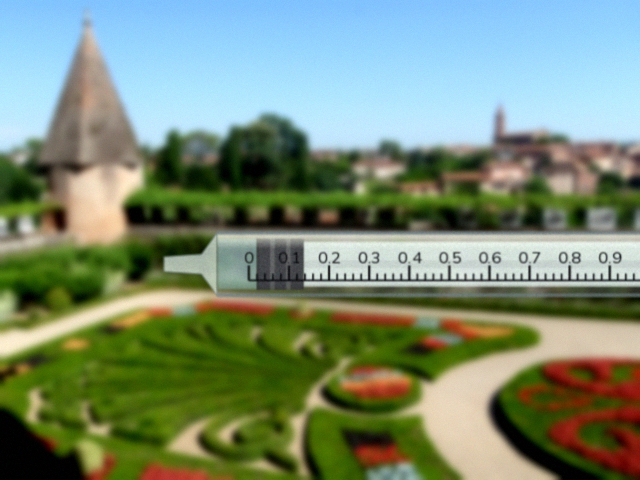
0.02 (mL)
